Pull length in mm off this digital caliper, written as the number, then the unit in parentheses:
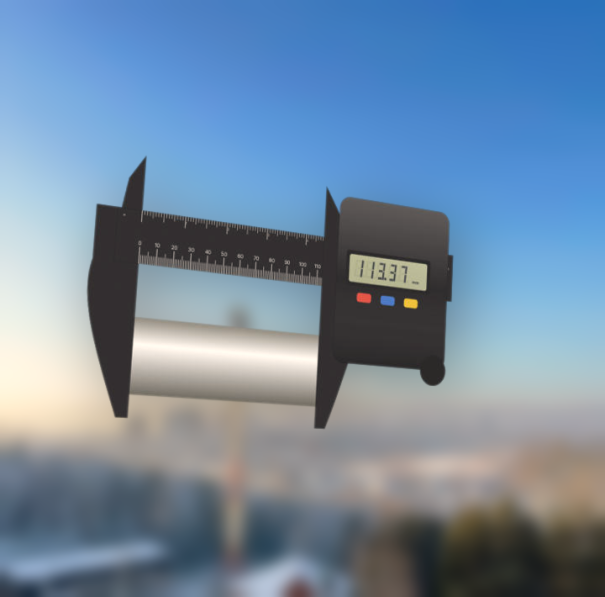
113.37 (mm)
